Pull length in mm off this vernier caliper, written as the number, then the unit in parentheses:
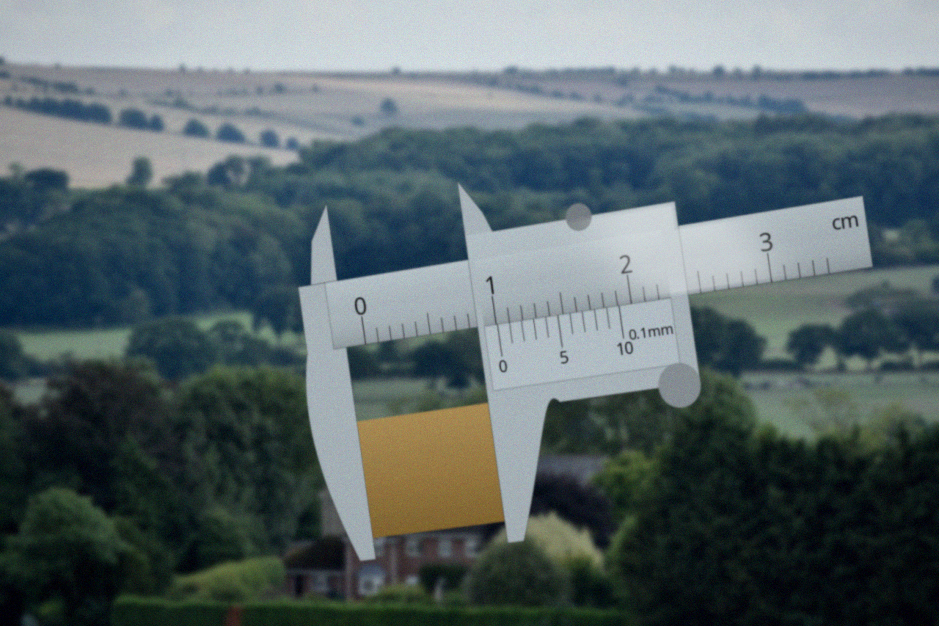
10.1 (mm)
